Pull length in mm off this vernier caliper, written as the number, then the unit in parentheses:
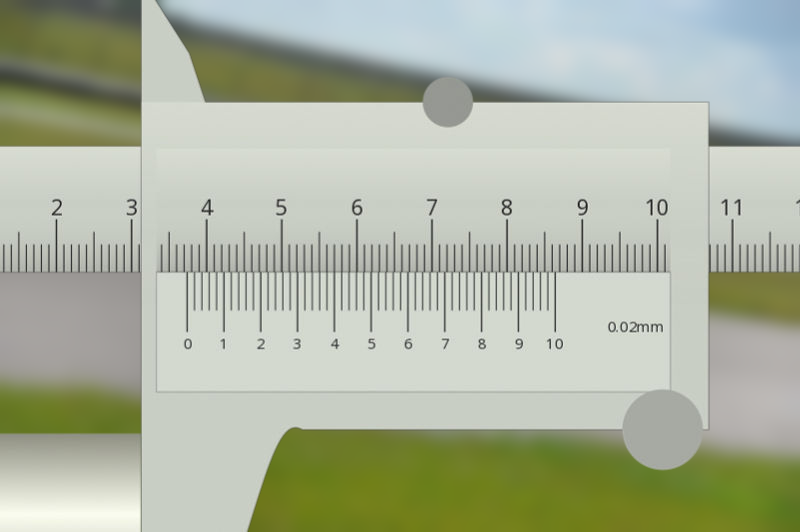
37.4 (mm)
